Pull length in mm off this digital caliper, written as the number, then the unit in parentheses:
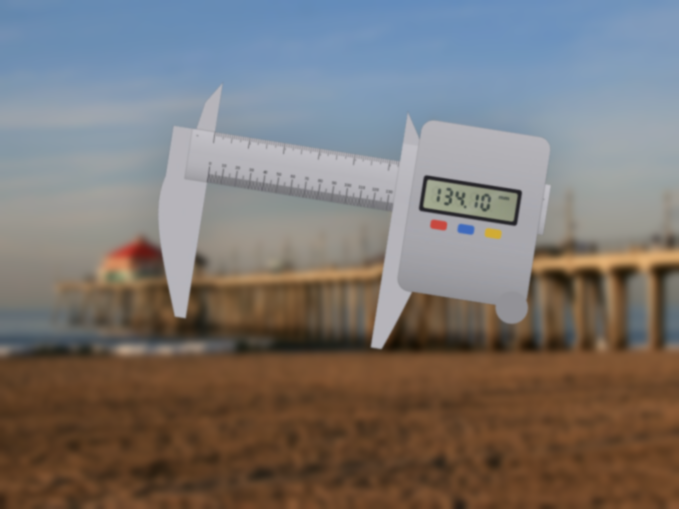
134.10 (mm)
